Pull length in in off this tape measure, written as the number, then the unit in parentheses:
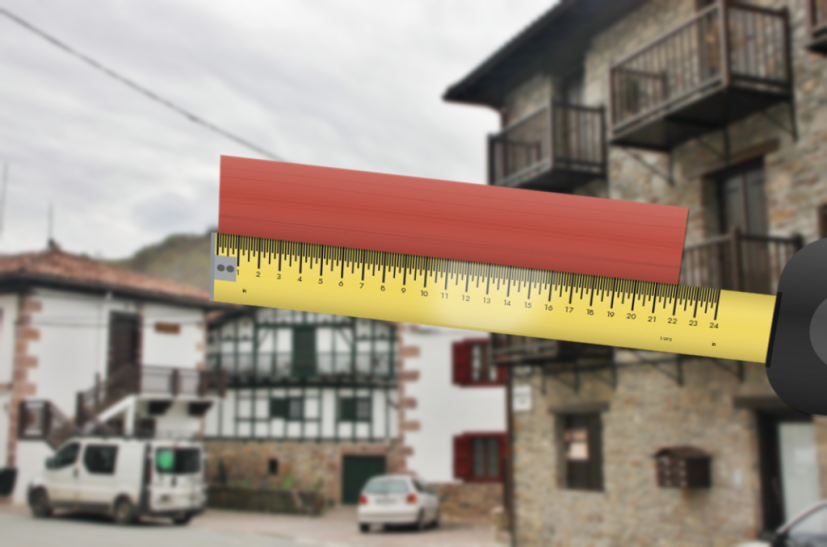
22 (in)
